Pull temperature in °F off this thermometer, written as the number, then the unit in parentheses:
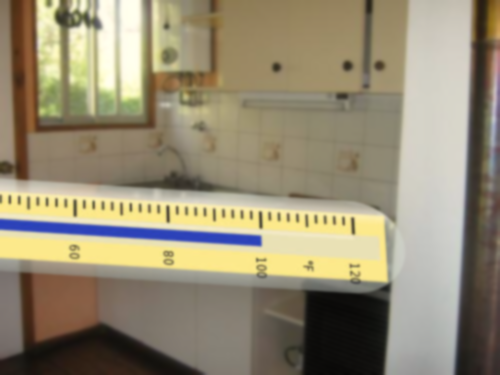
100 (°F)
